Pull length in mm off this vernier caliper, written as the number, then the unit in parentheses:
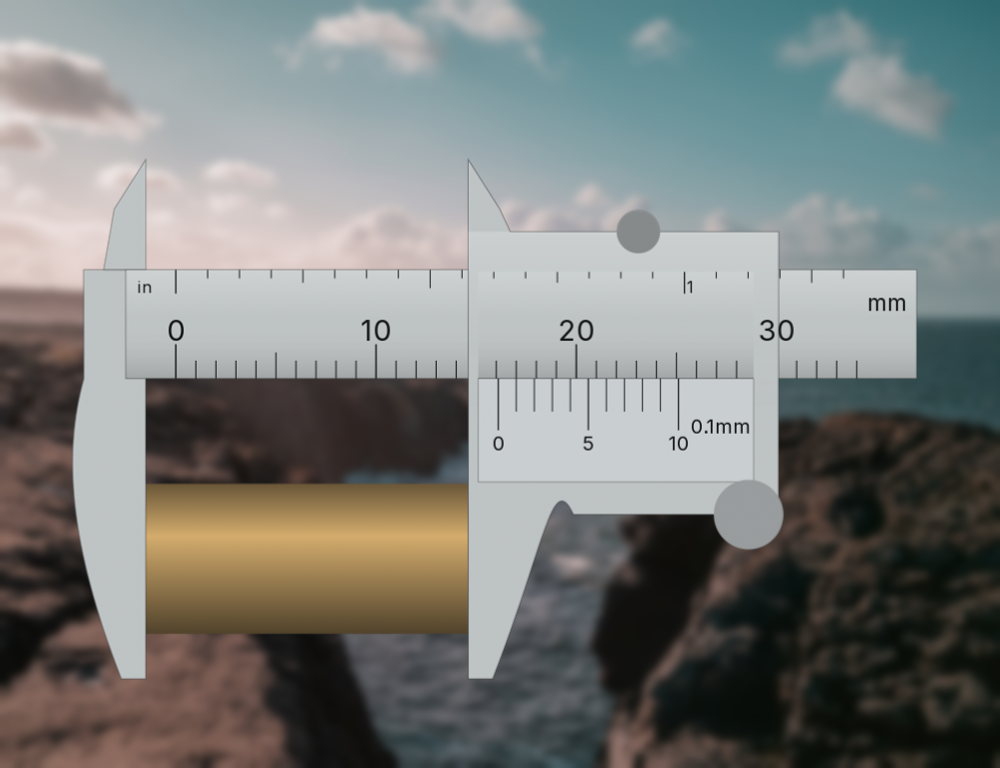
16.1 (mm)
